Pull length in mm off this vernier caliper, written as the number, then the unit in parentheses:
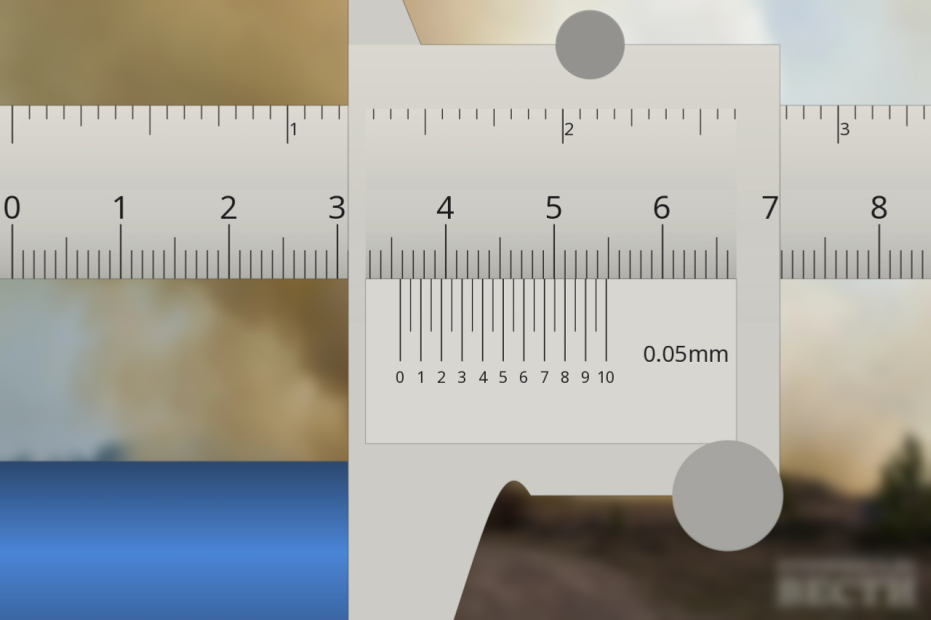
35.8 (mm)
